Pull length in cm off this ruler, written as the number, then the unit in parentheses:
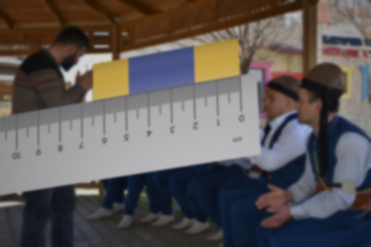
6.5 (cm)
